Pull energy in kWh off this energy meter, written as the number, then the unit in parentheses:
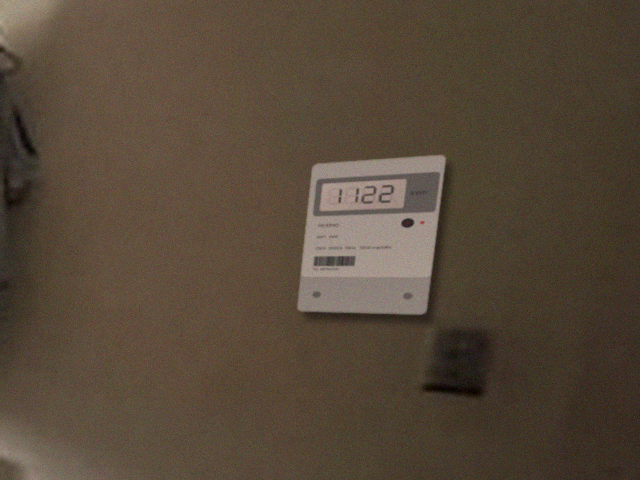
1122 (kWh)
